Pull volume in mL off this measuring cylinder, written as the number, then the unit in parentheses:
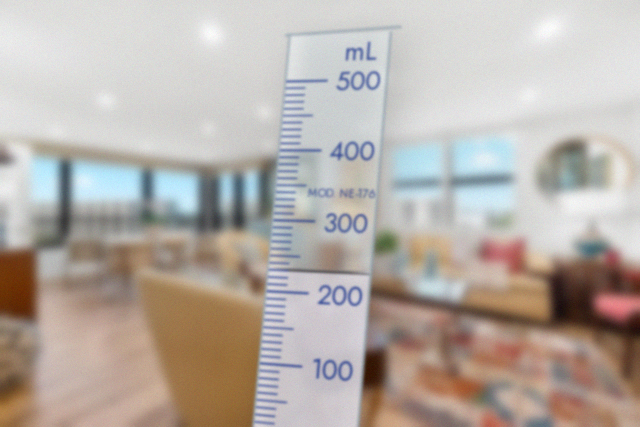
230 (mL)
